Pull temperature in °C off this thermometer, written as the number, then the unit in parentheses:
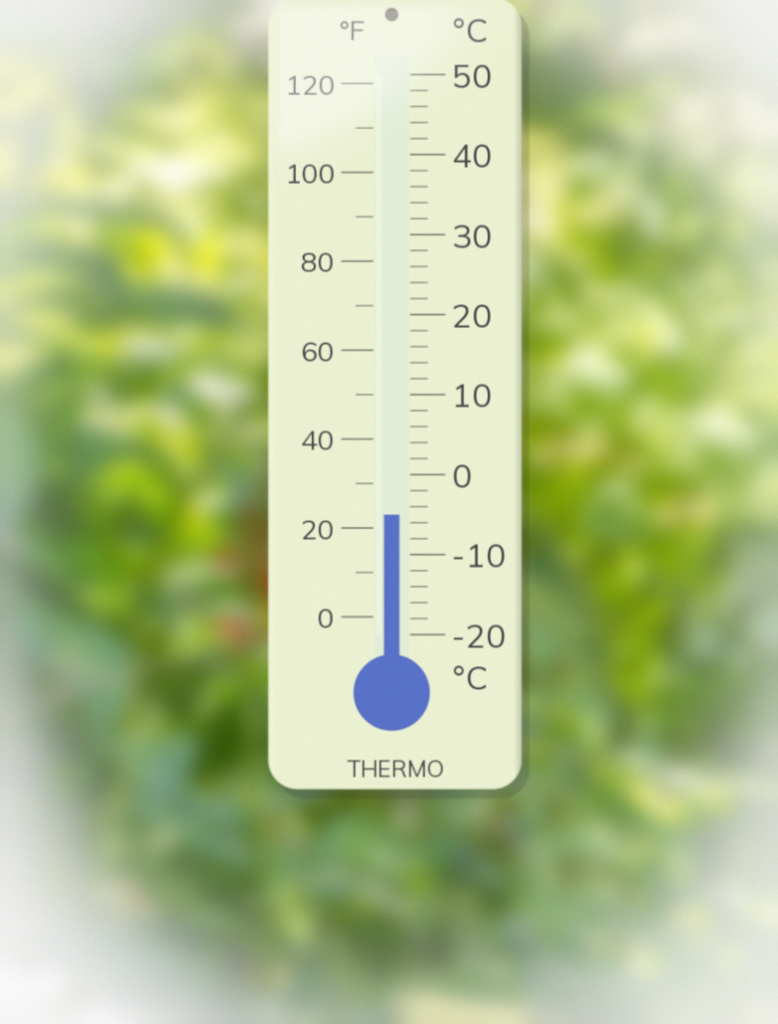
-5 (°C)
